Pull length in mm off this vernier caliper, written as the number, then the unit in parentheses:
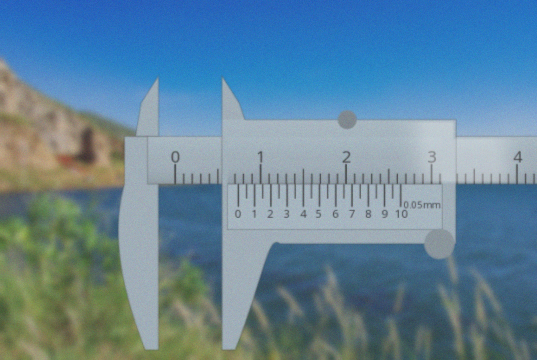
7.4 (mm)
